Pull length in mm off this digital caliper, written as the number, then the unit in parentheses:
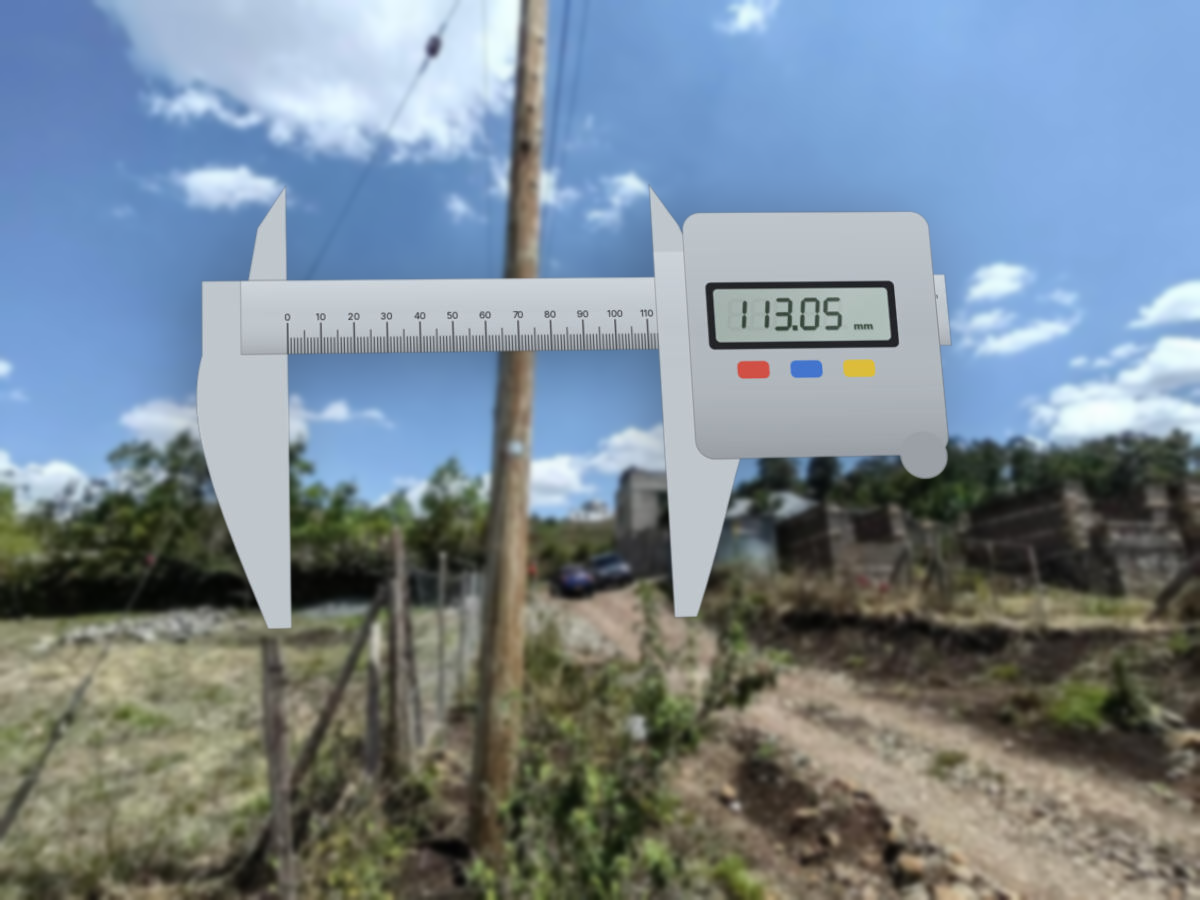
113.05 (mm)
